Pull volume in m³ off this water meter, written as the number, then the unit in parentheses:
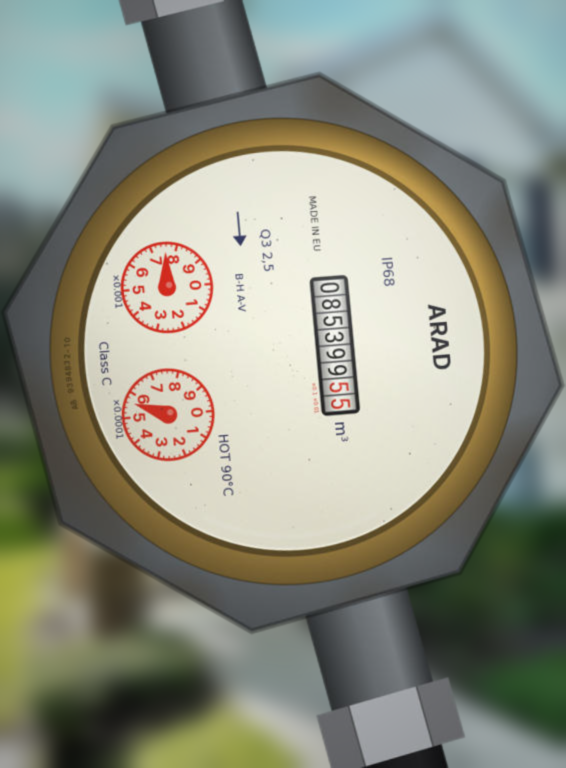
85399.5575 (m³)
